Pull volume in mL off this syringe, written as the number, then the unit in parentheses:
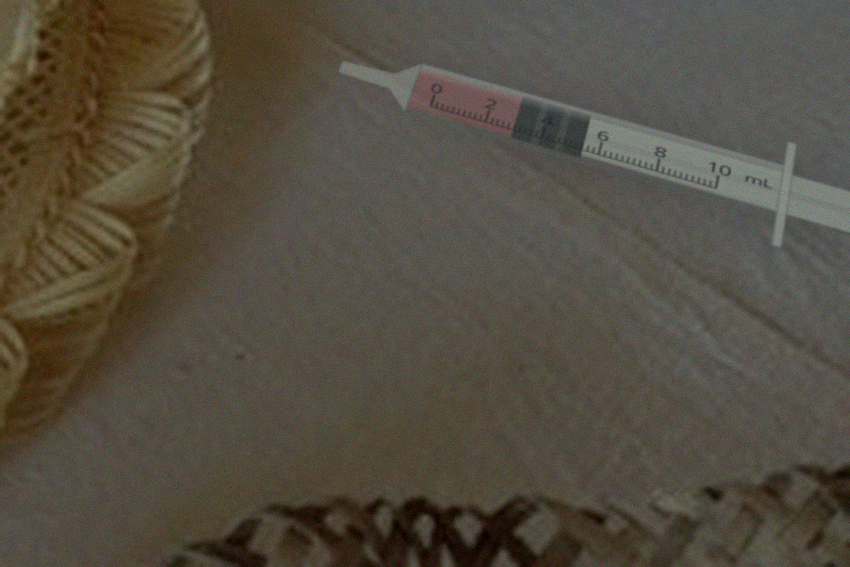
3 (mL)
